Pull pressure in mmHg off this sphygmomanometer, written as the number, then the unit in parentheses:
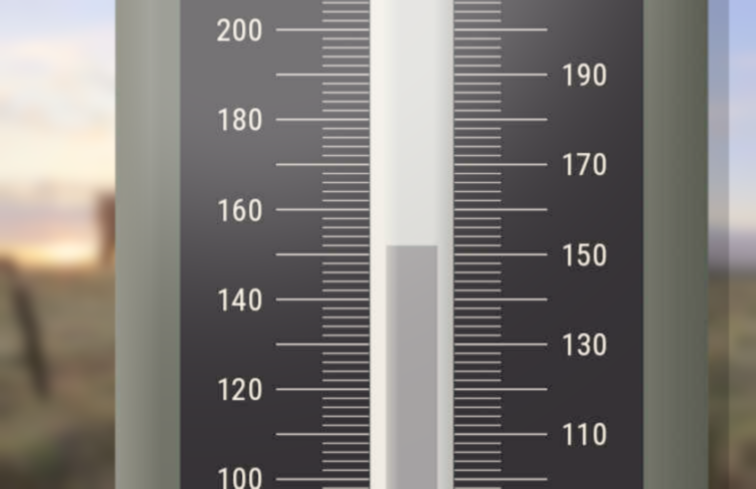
152 (mmHg)
